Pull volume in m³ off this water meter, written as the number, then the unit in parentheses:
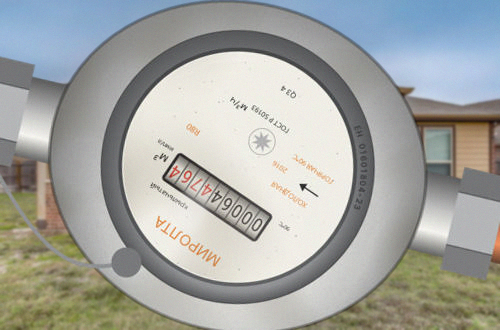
64.4764 (m³)
